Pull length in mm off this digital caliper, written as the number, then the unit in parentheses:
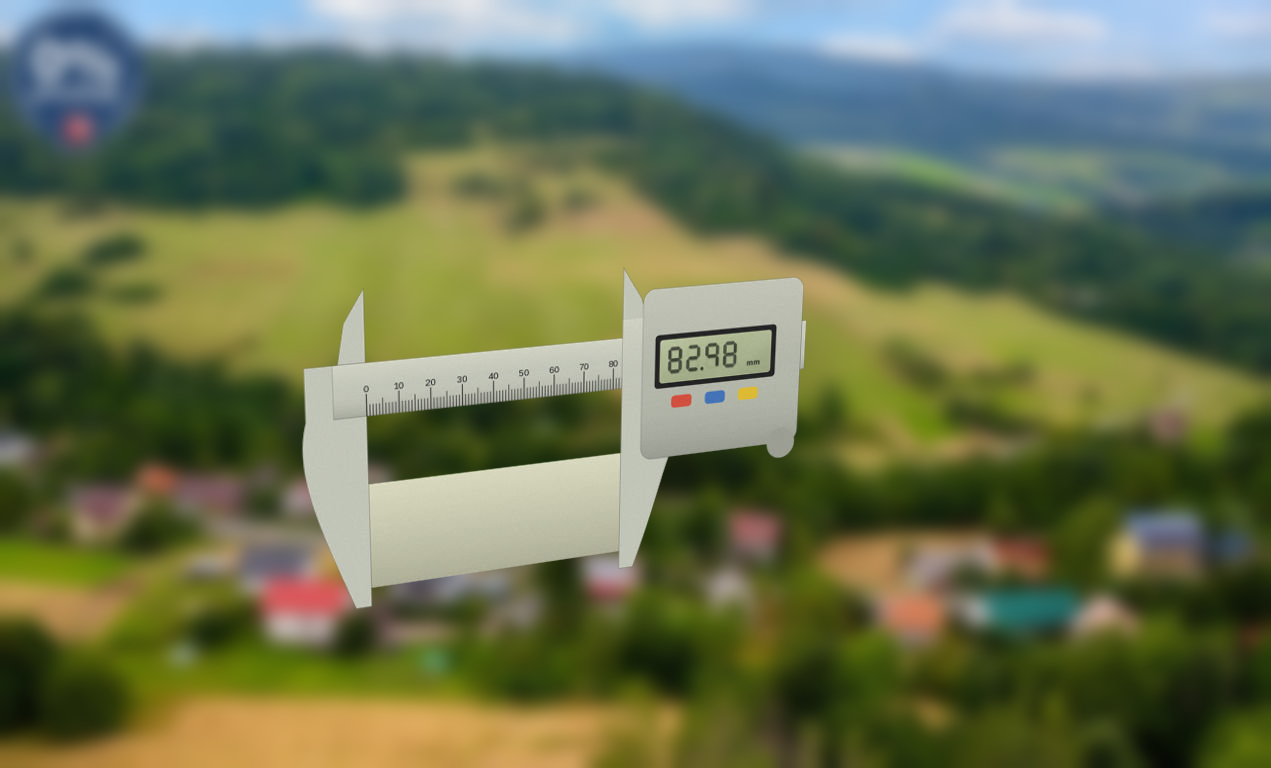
82.98 (mm)
